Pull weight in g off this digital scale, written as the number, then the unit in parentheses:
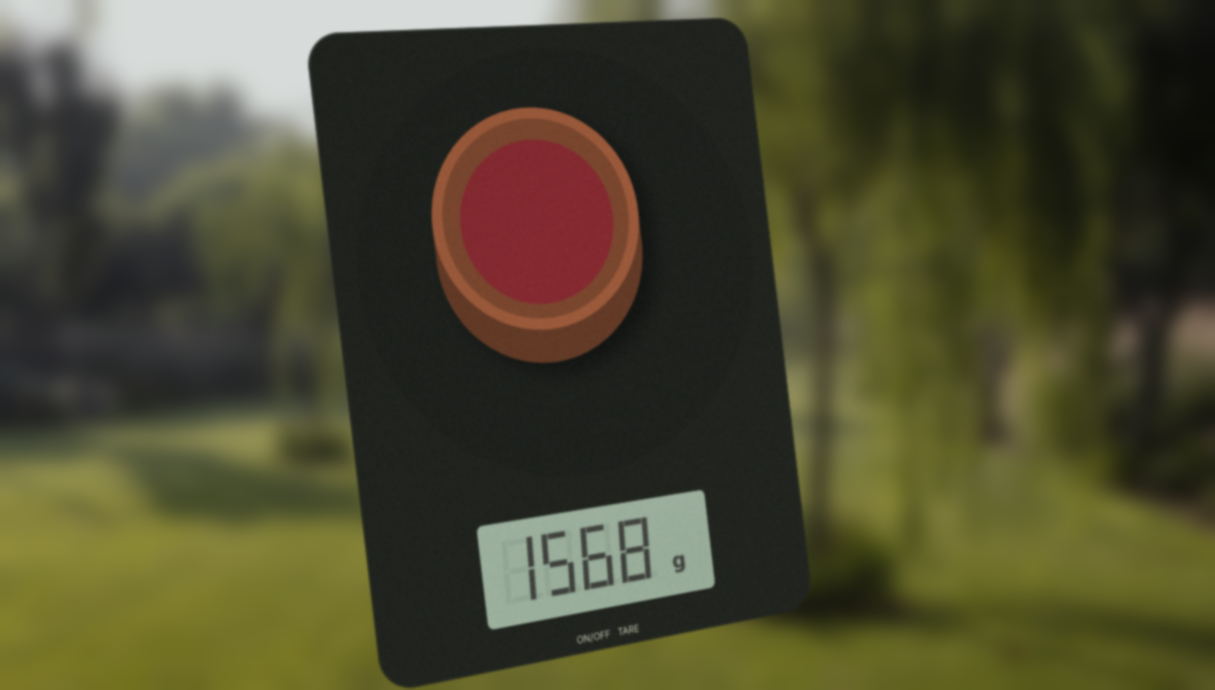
1568 (g)
